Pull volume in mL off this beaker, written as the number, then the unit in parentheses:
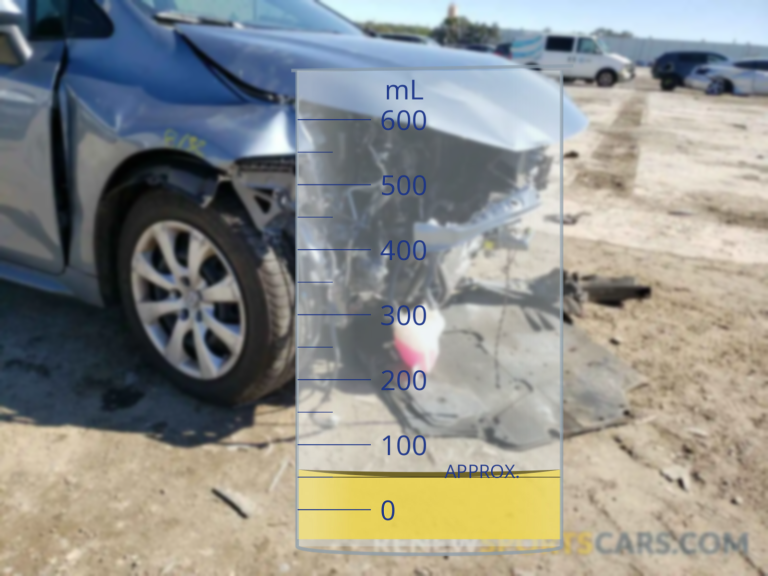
50 (mL)
